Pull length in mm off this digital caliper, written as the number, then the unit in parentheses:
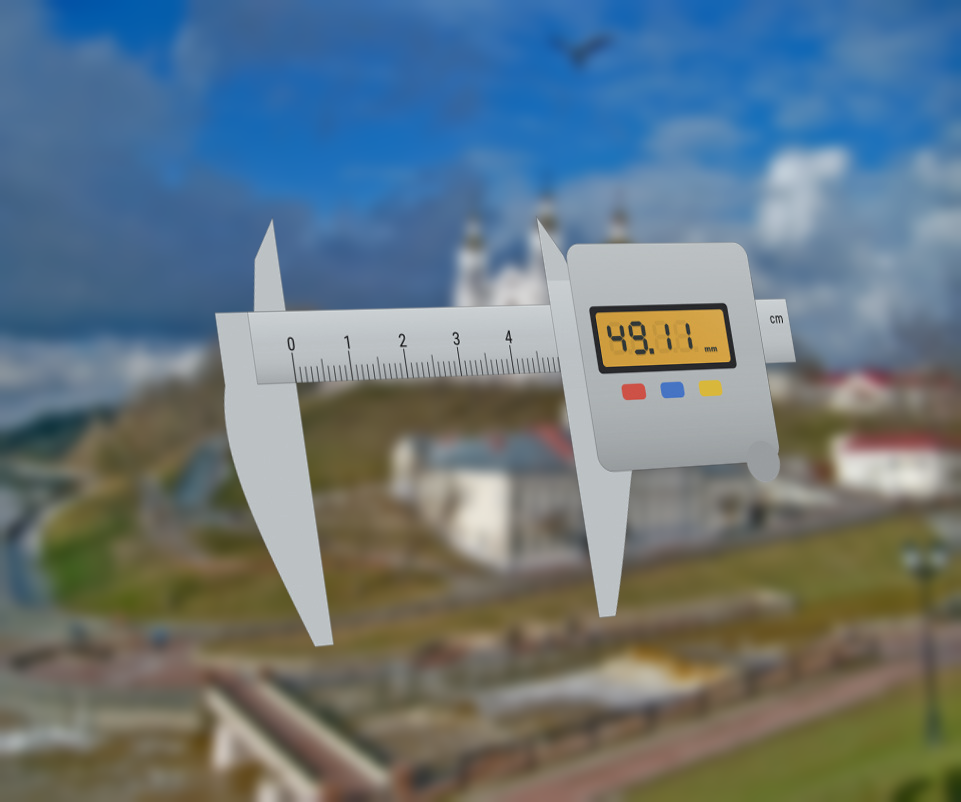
49.11 (mm)
